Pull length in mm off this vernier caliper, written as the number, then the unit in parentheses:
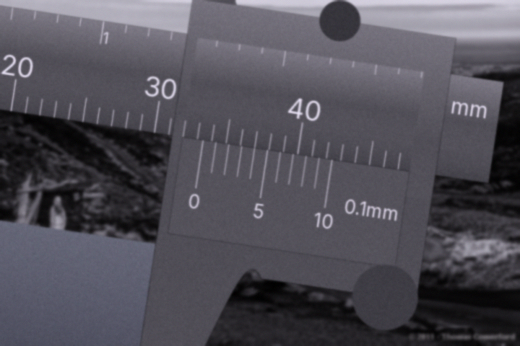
33.4 (mm)
